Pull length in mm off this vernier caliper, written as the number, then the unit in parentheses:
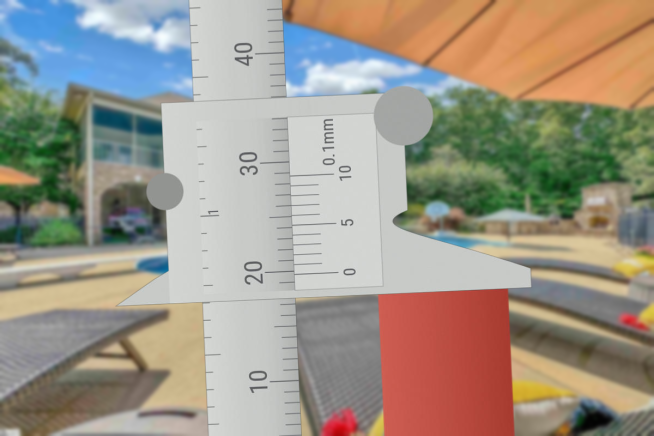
19.7 (mm)
